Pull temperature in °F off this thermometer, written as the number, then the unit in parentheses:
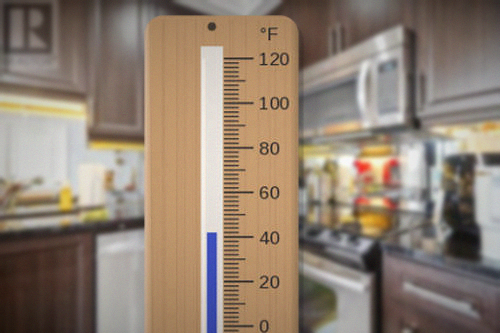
42 (°F)
